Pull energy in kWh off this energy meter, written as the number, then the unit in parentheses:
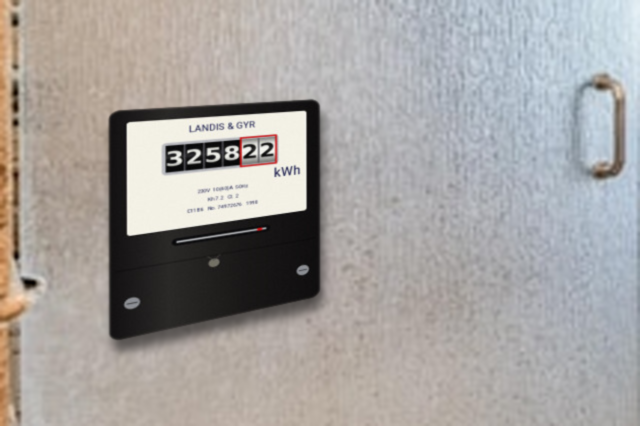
3258.22 (kWh)
